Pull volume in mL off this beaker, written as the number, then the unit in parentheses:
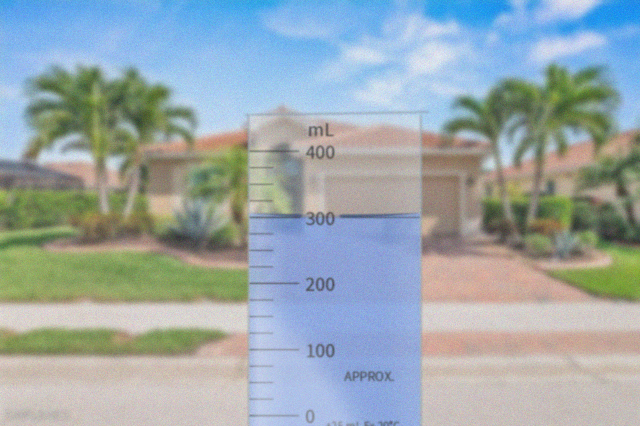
300 (mL)
